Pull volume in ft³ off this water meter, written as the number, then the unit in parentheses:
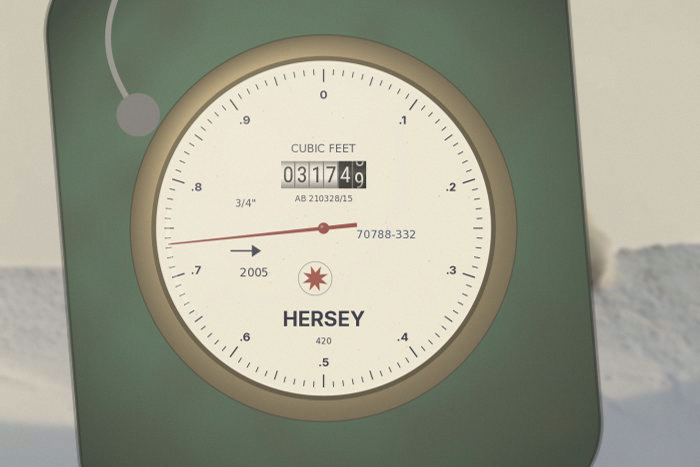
31748.73 (ft³)
